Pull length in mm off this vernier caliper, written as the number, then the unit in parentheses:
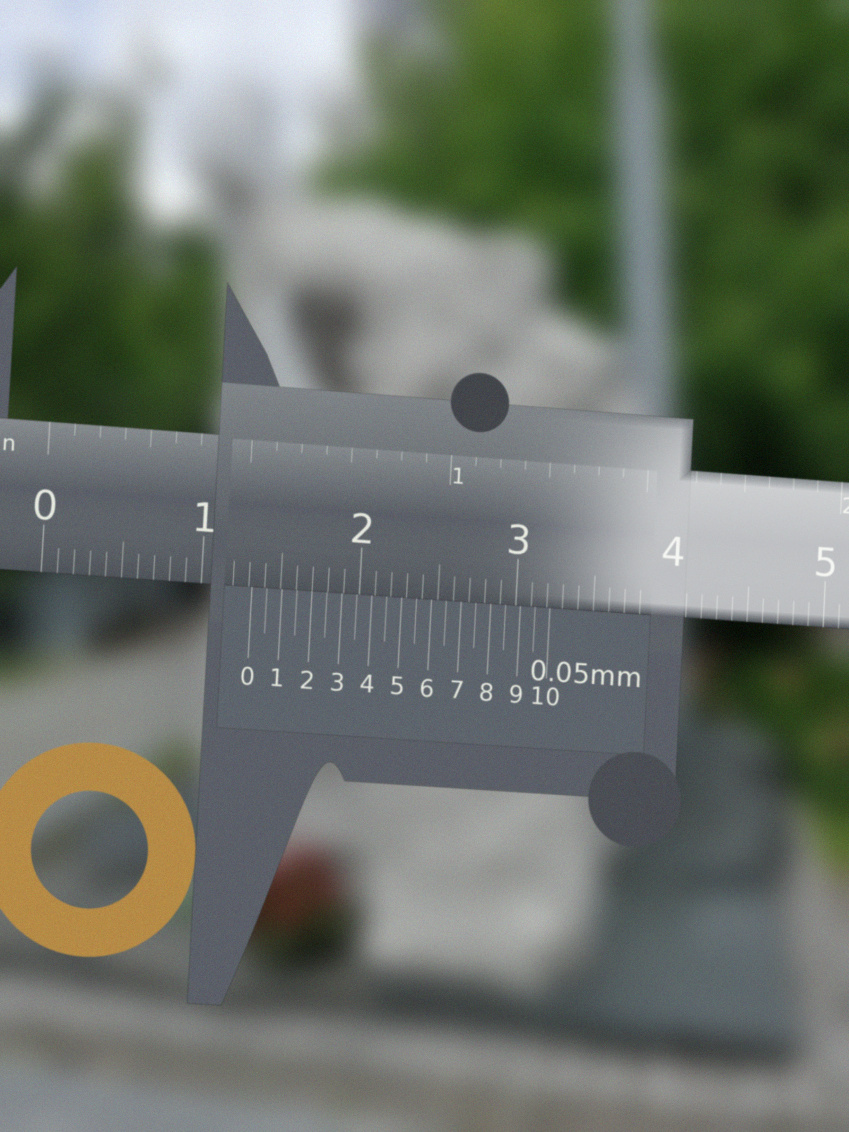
13.2 (mm)
